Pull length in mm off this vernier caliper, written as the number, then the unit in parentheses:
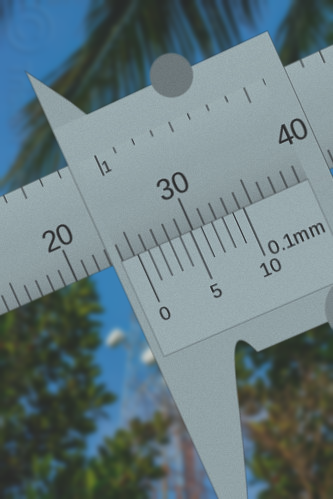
25.3 (mm)
